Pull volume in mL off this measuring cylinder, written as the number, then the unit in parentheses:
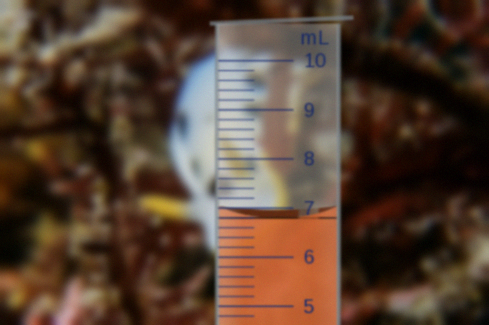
6.8 (mL)
